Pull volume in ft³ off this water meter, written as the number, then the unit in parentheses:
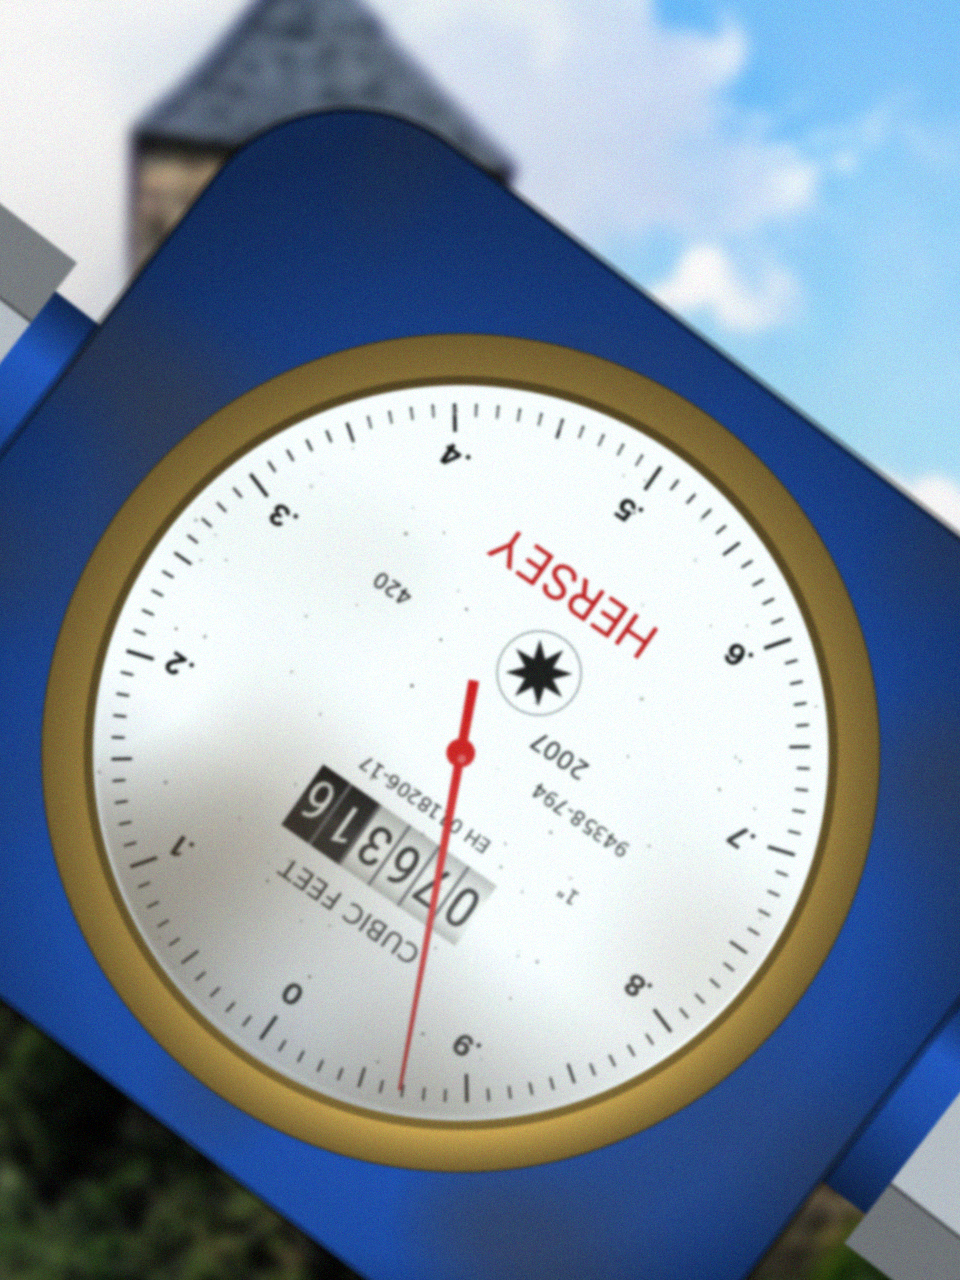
76315.93 (ft³)
